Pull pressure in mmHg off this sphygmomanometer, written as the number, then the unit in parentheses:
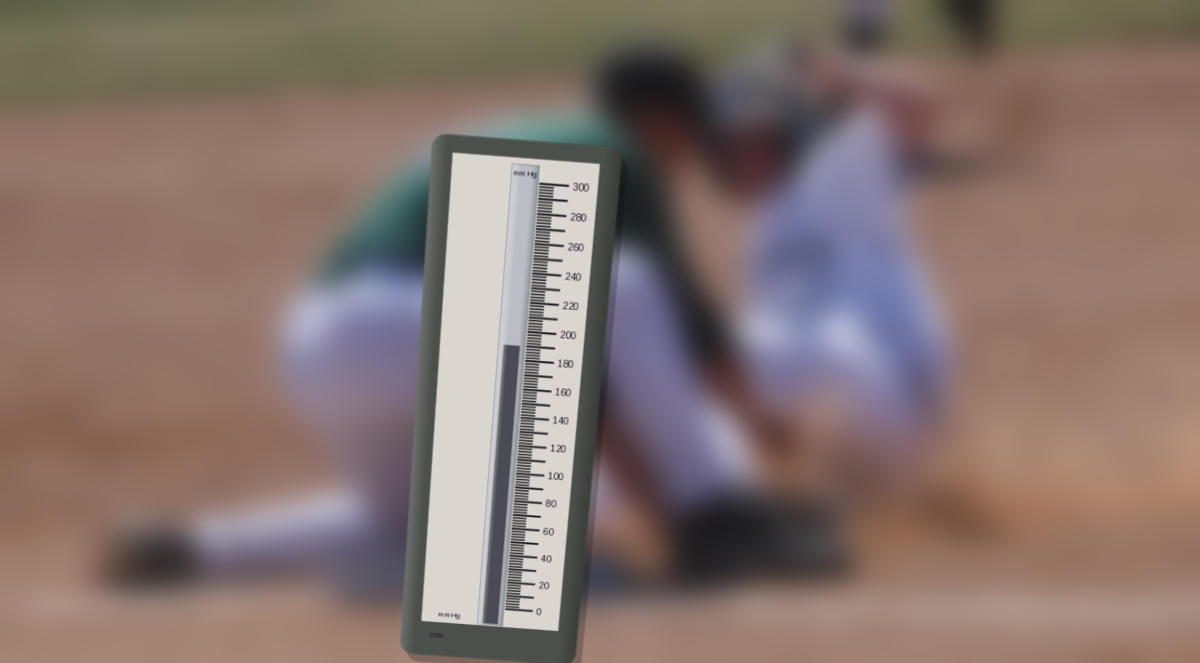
190 (mmHg)
